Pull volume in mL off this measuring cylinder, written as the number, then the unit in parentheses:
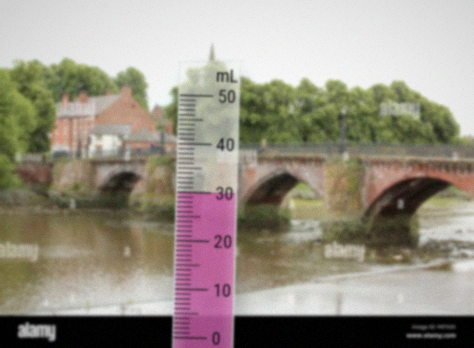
30 (mL)
